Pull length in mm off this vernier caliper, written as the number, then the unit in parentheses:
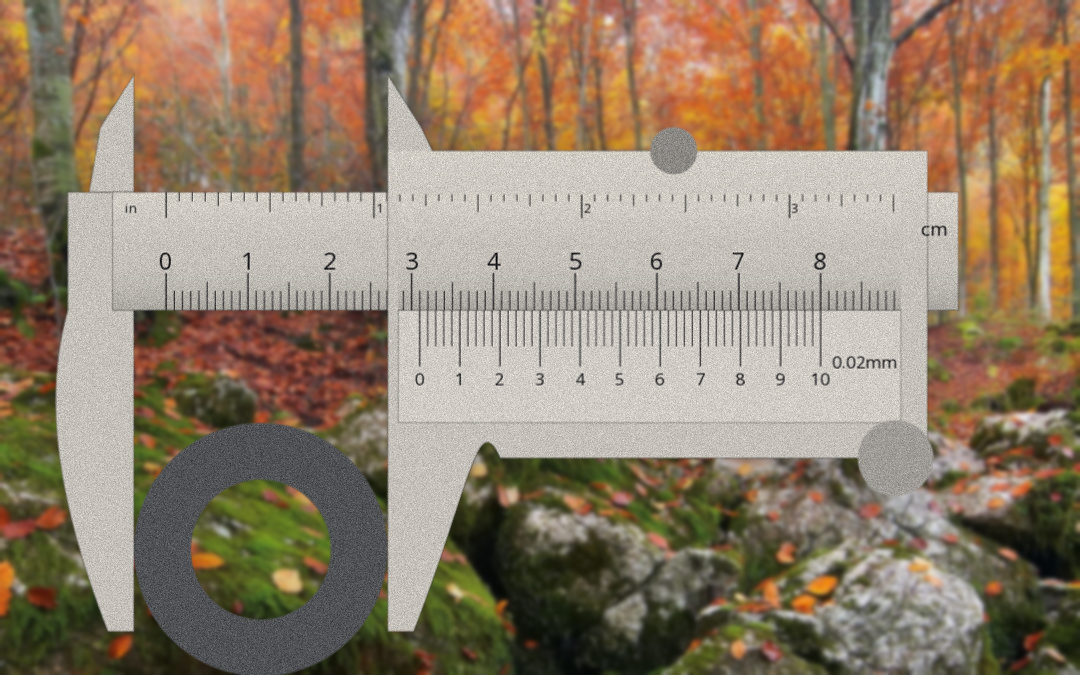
31.0 (mm)
